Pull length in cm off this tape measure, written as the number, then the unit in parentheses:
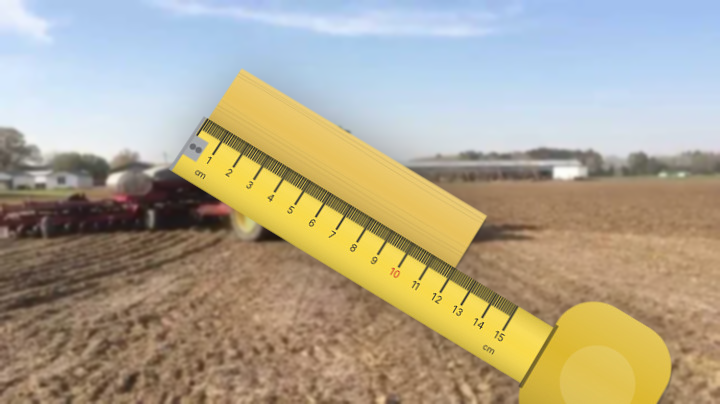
12 (cm)
